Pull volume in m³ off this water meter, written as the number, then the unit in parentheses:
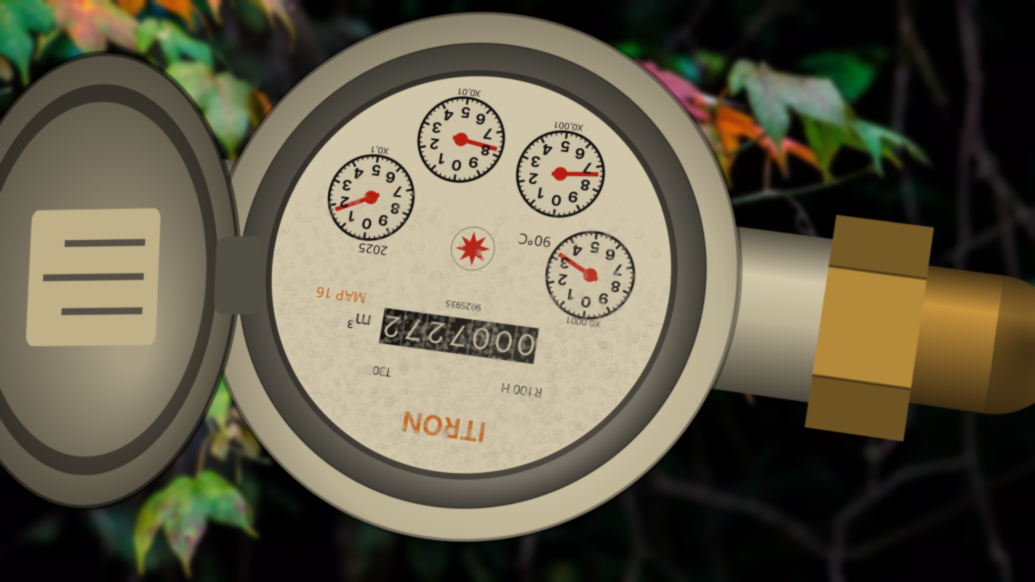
7272.1773 (m³)
